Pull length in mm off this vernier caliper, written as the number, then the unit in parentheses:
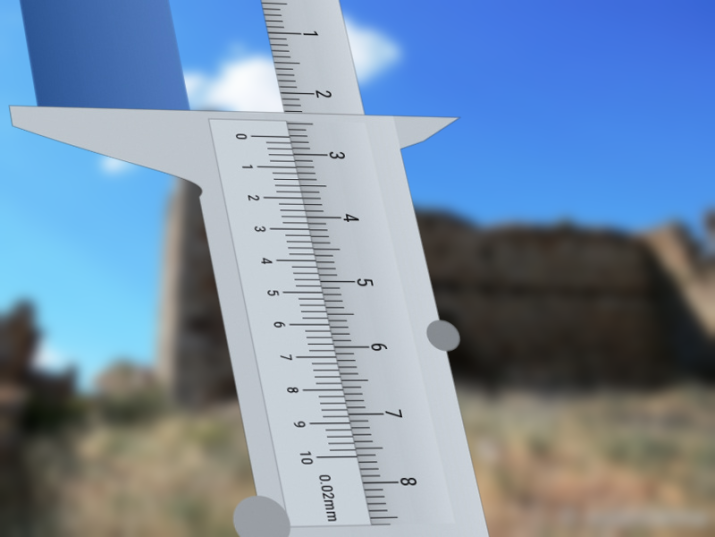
27.2 (mm)
